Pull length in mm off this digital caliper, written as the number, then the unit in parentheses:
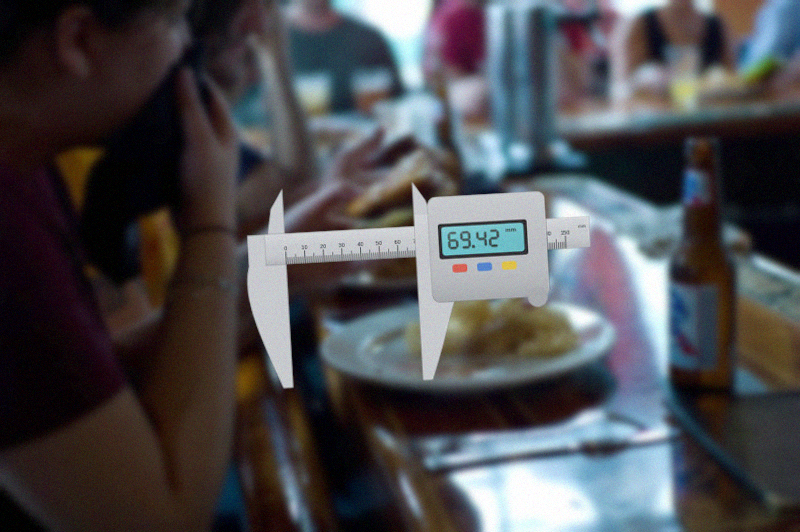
69.42 (mm)
